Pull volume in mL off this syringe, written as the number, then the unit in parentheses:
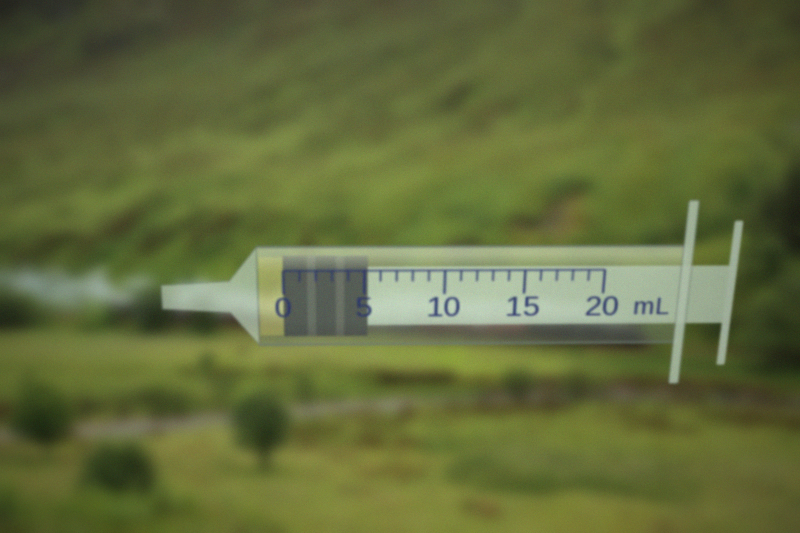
0 (mL)
